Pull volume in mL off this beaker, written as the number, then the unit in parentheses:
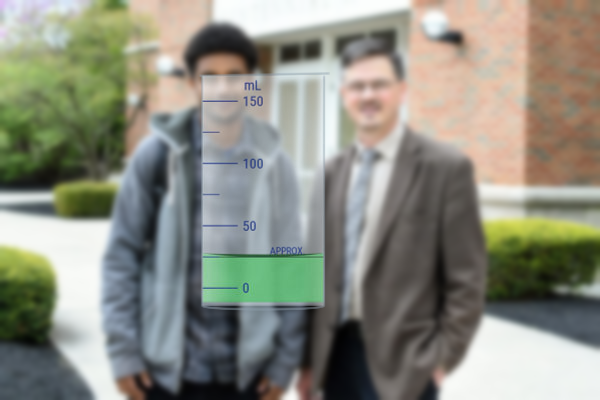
25 (mL)
